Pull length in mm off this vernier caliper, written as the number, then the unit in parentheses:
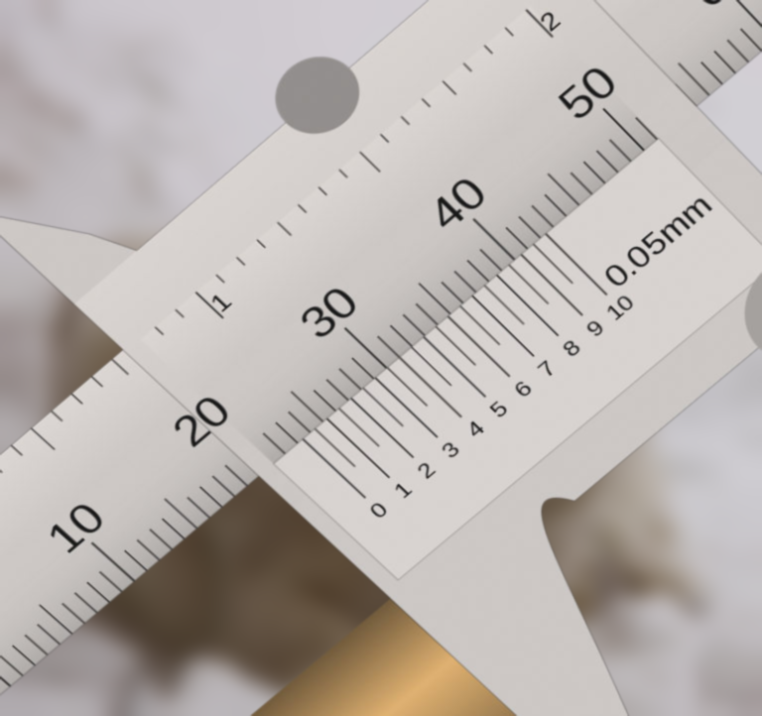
23.4 (mm)
